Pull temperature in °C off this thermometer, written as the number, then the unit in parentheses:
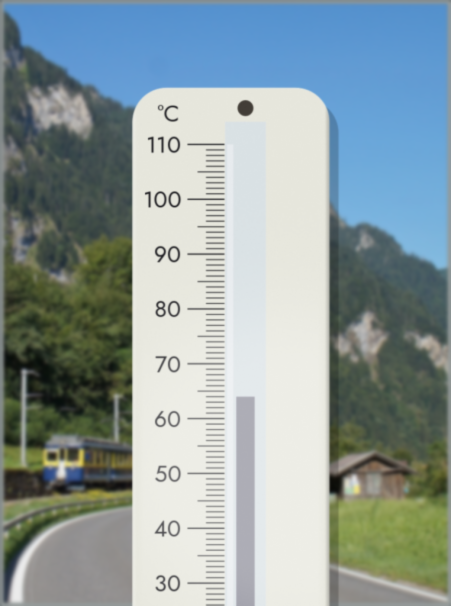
64 (°C)
